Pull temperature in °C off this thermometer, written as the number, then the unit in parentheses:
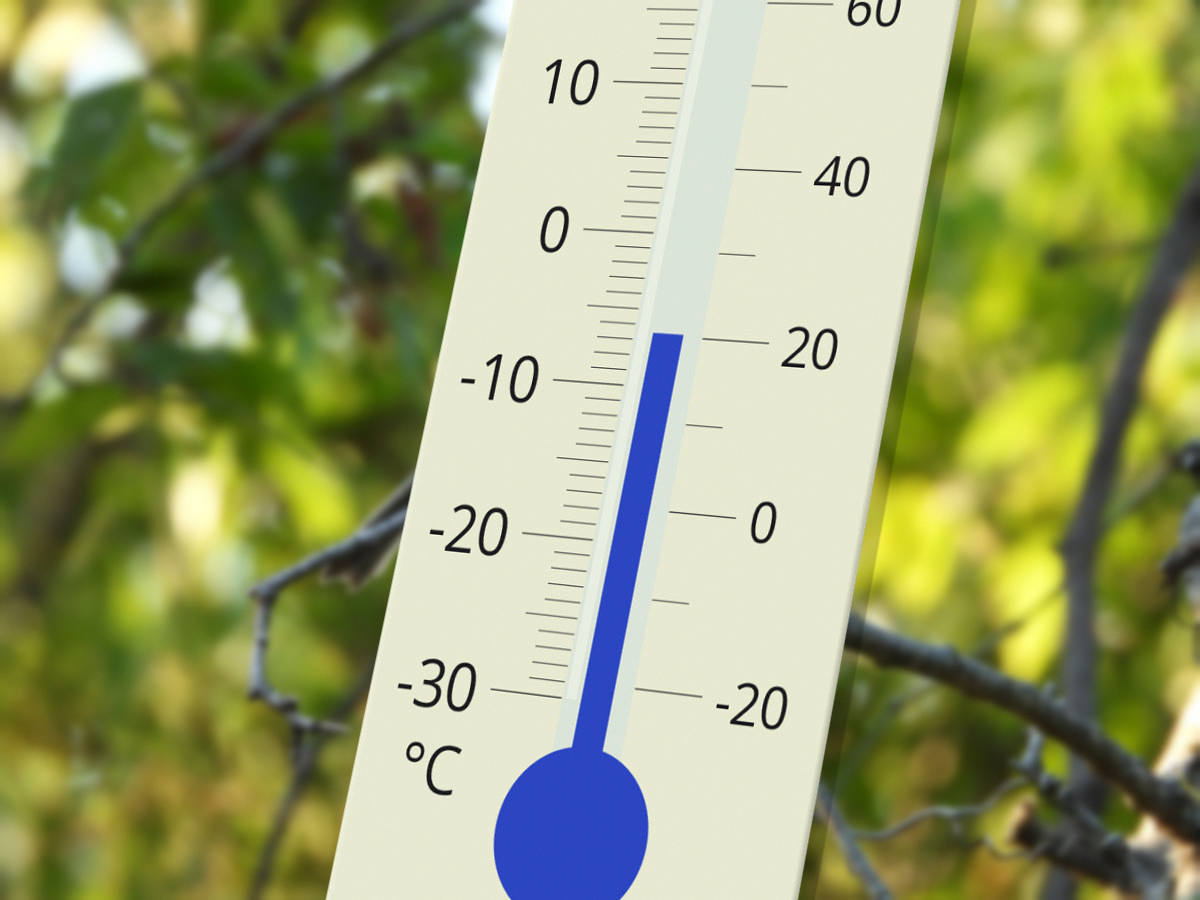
-6.5 (°C)
